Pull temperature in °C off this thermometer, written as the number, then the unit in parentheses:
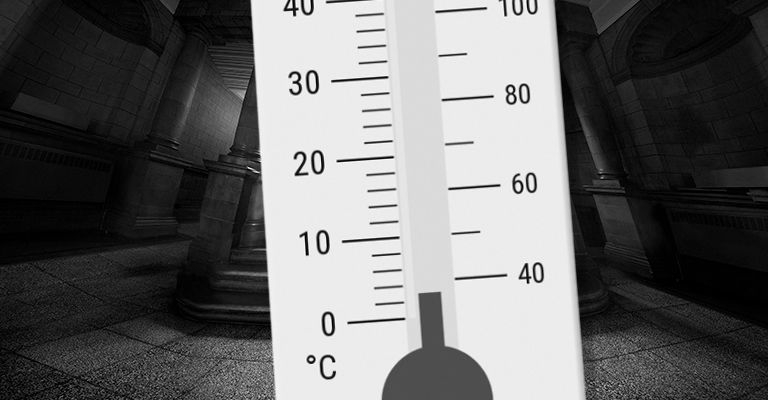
3 (°C)
